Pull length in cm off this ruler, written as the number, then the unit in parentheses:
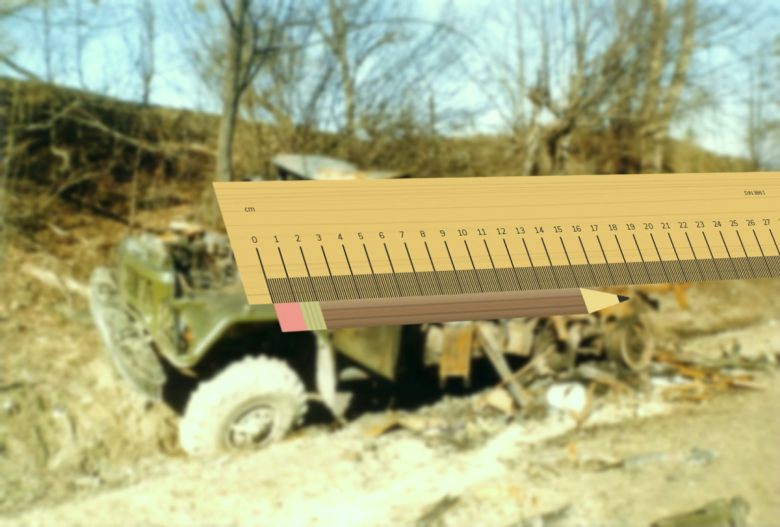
17.5 (cm)
